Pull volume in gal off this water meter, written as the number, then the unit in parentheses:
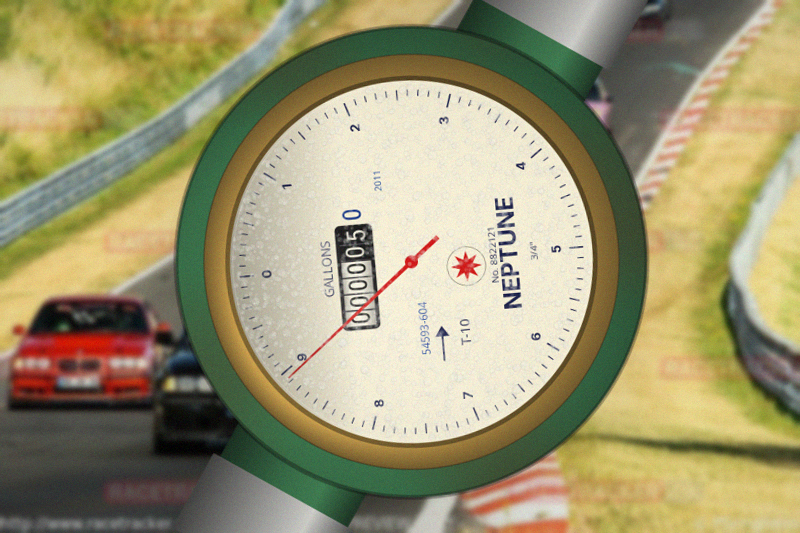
48.9 (gal)
